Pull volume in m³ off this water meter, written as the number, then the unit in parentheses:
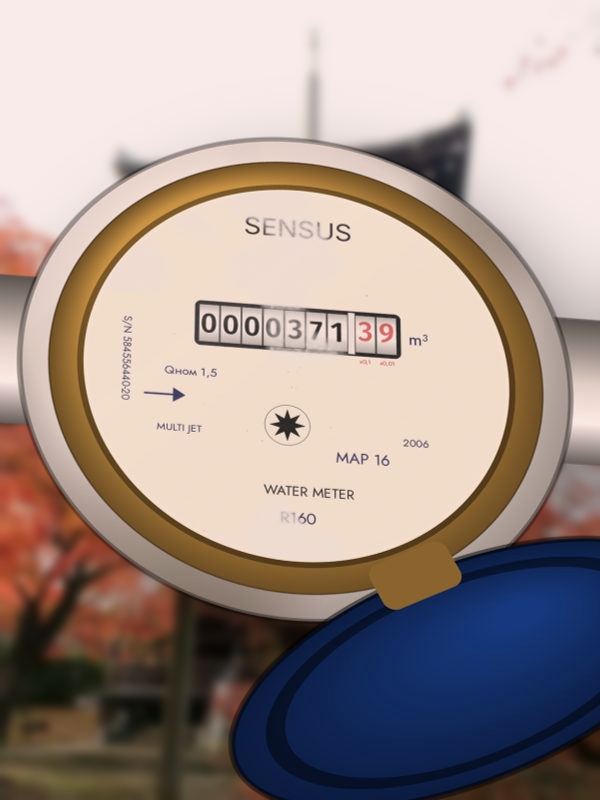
371.39 (m³)
